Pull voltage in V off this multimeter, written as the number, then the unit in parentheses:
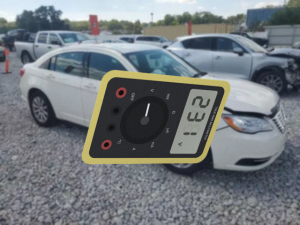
231 (V)
